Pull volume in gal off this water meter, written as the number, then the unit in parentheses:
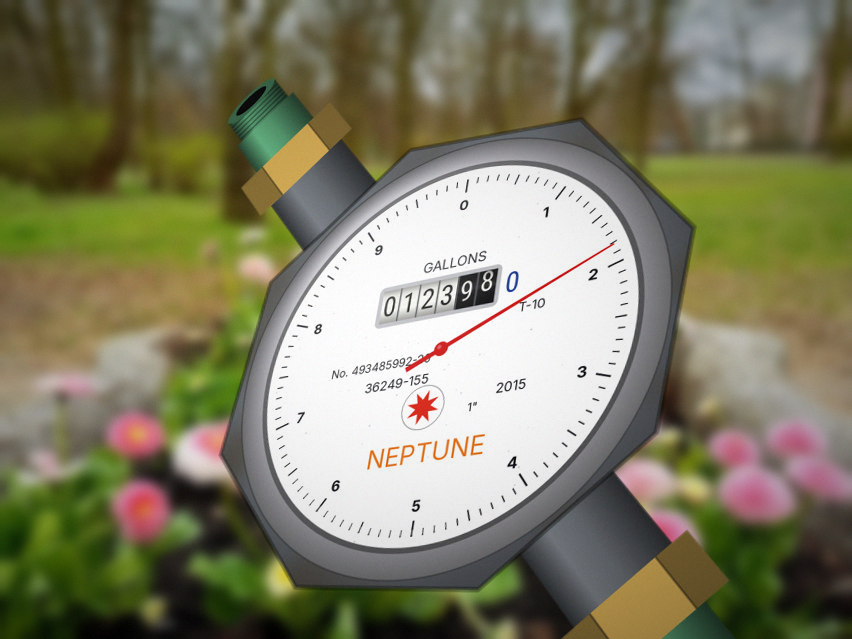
123981.8 (gal)
